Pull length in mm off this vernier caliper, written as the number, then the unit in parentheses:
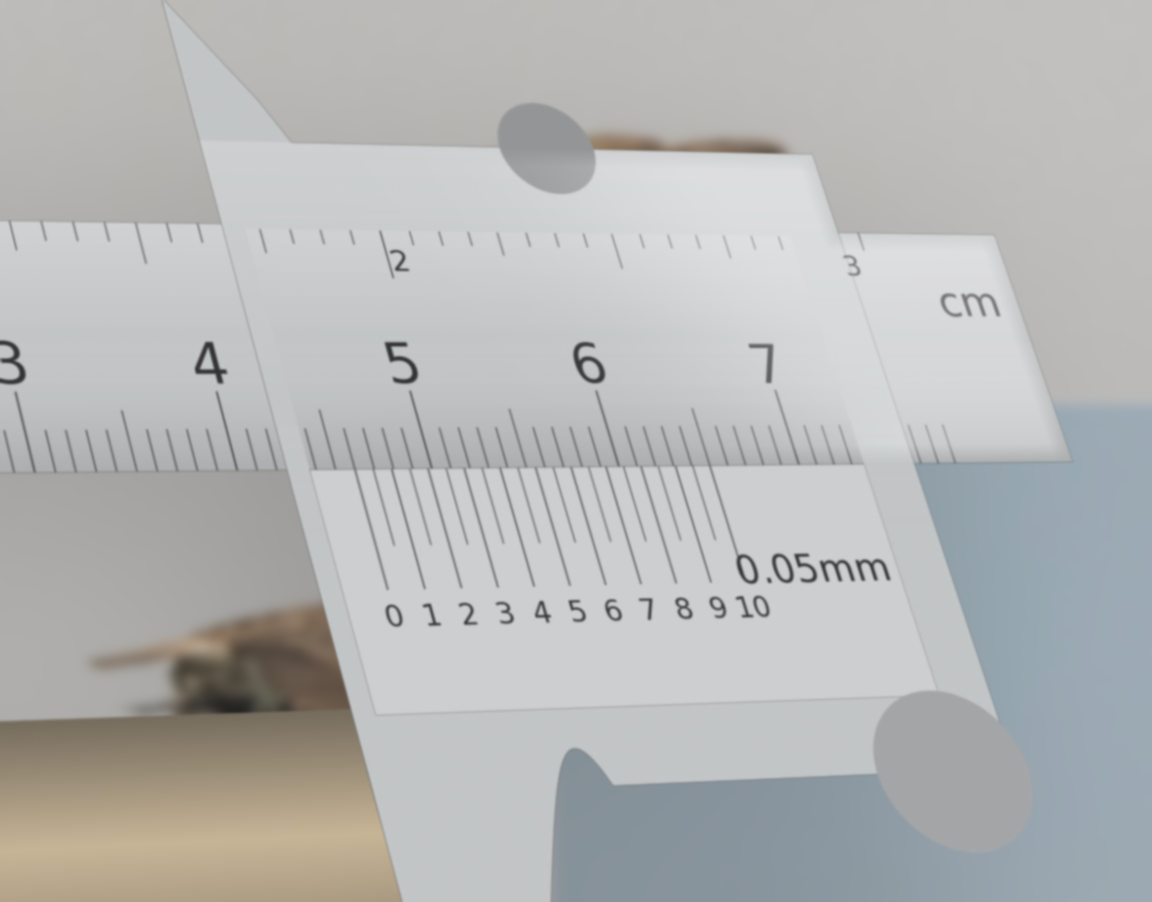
46.0 (mm)
